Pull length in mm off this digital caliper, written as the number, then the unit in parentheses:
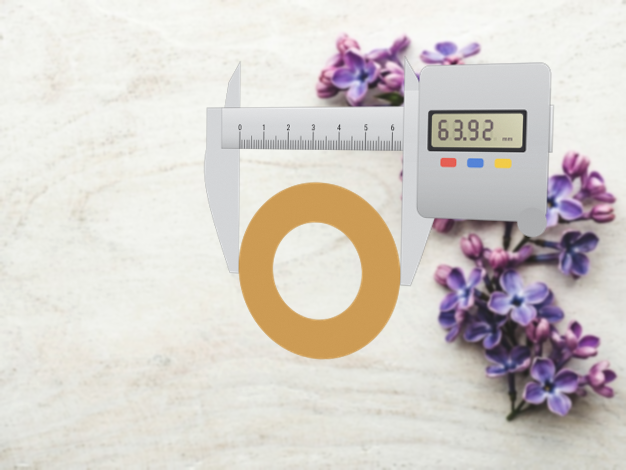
63.92 (mm)
